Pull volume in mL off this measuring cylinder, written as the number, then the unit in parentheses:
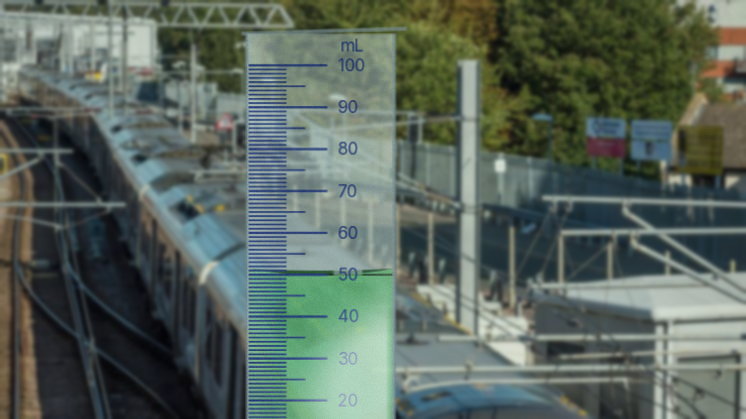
50 (mL)
